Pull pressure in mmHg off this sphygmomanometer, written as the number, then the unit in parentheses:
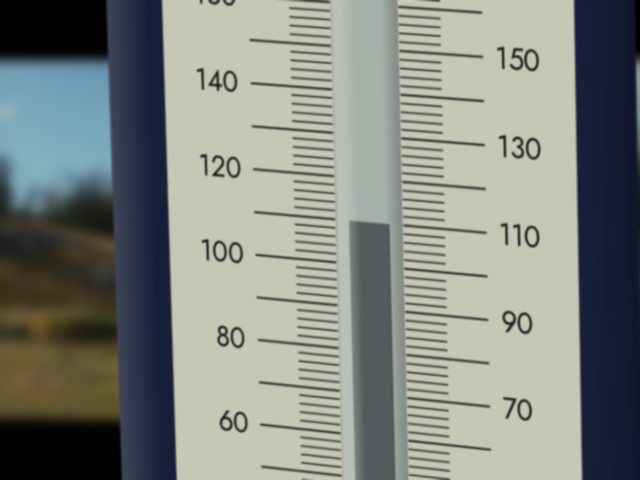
110 (mmHg)
